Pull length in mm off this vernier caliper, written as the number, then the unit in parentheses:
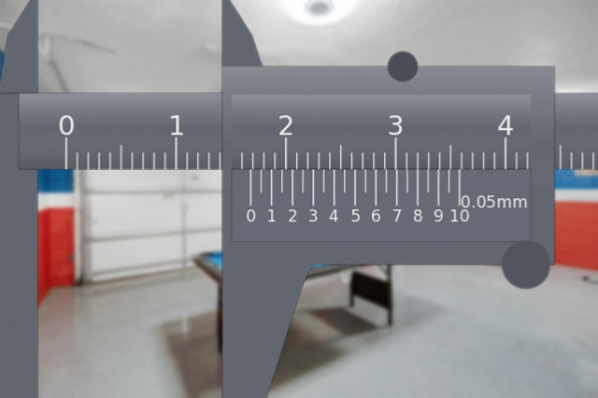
16.8 (mm)
